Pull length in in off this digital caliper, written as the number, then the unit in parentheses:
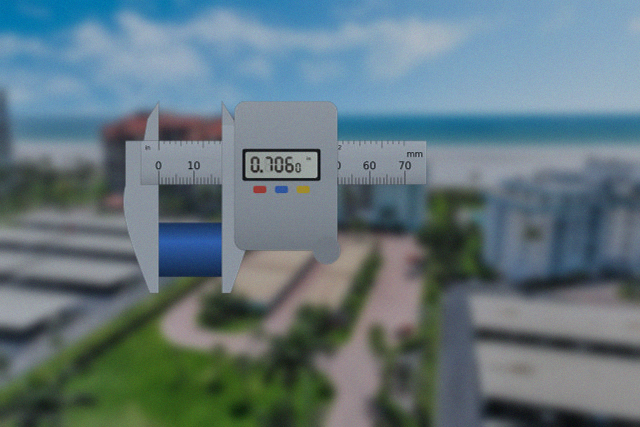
0.7060 (in)
